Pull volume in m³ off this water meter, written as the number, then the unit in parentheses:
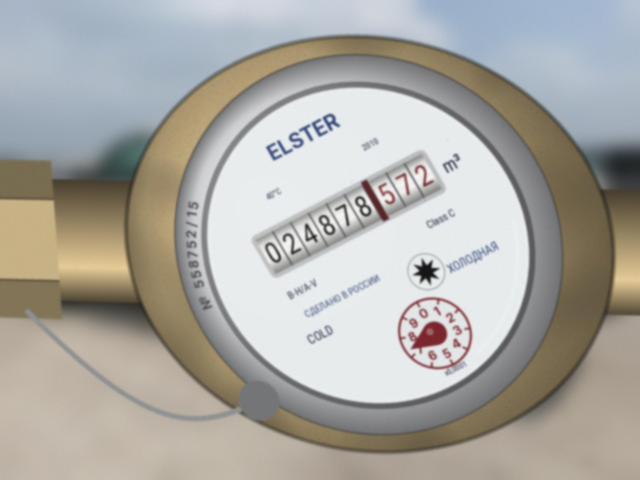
24878.5727 (m³)
